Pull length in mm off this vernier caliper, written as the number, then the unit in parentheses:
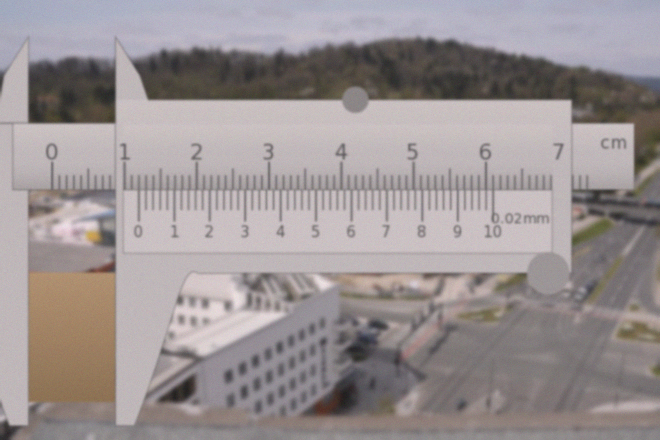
12.0 (mm)
